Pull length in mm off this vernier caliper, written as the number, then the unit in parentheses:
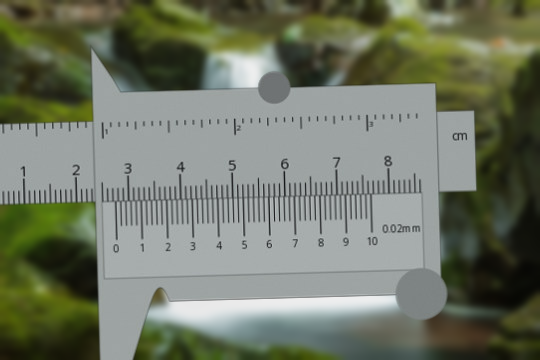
27.5 (mm)
